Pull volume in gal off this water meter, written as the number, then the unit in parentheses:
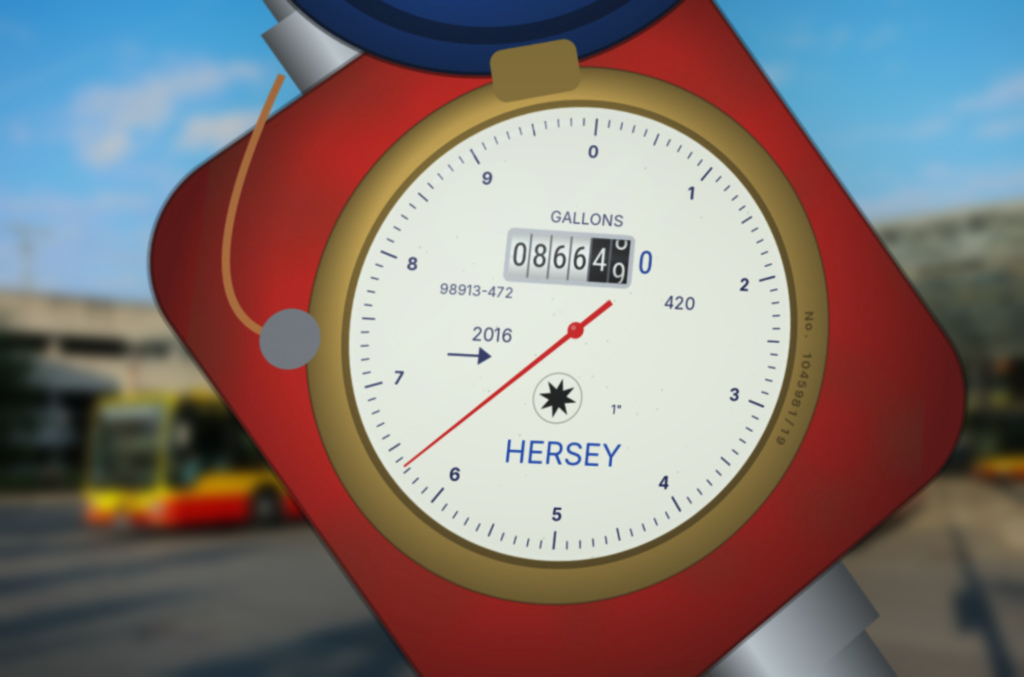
866486.3 (gal)
